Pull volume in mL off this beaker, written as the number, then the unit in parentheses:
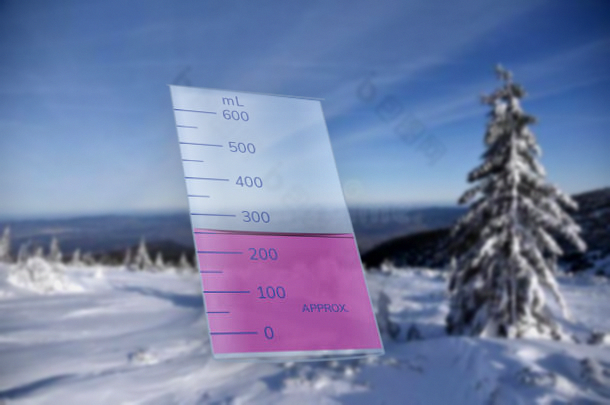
250 (mL)
